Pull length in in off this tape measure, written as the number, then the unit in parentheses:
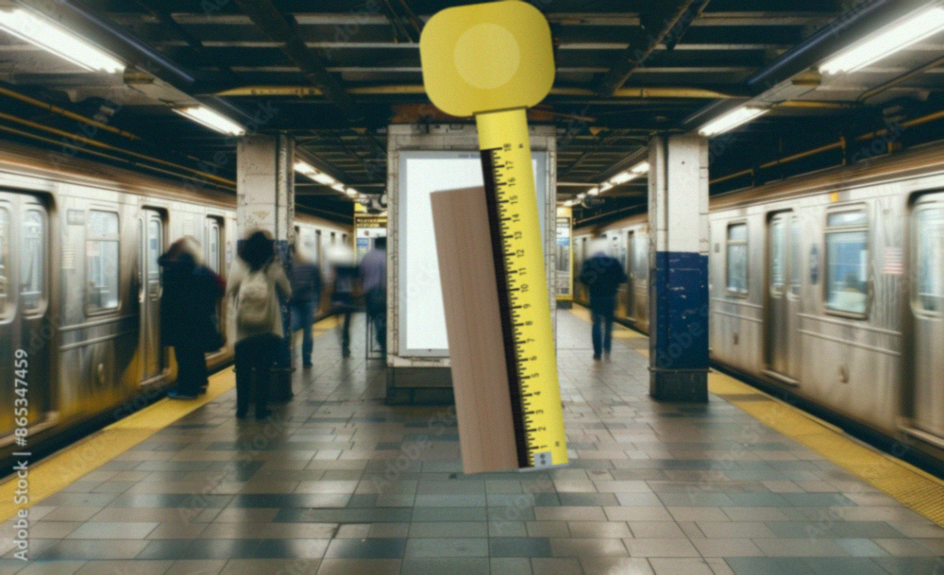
16 (in)
